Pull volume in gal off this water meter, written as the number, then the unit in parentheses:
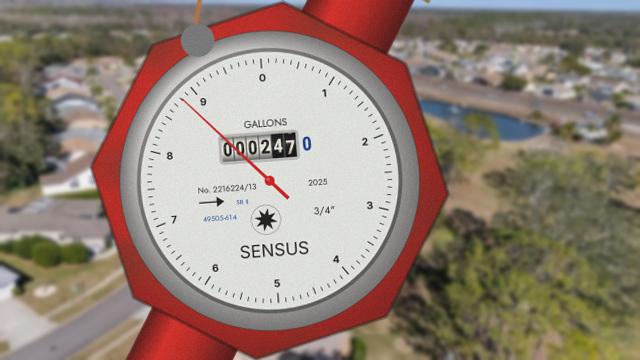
2468.8 (gal)
